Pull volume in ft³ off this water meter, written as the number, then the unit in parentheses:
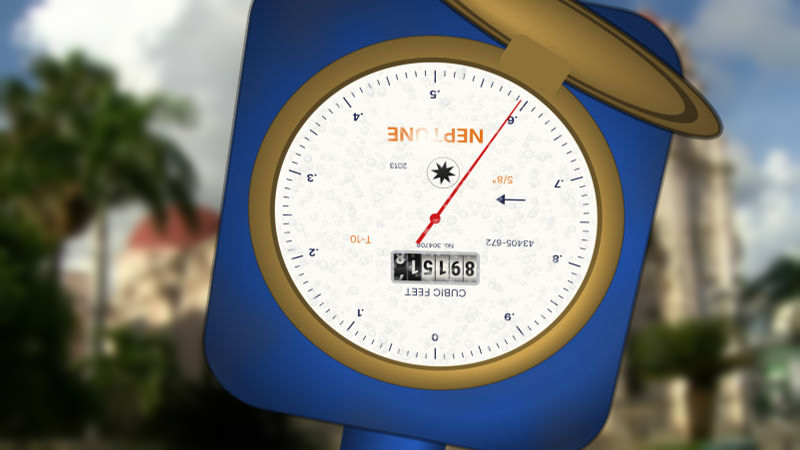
891517.59 (ft³)
